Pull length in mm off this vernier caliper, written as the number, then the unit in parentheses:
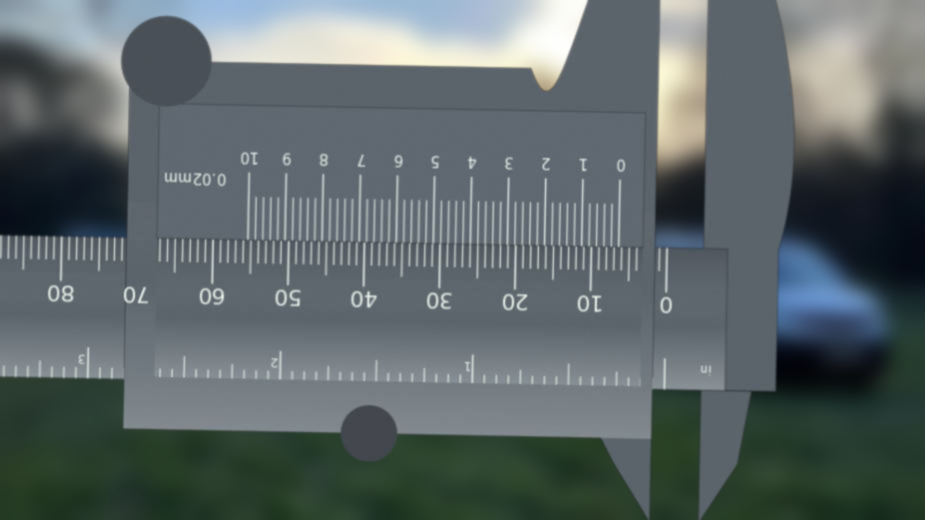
6.4 (mm)
